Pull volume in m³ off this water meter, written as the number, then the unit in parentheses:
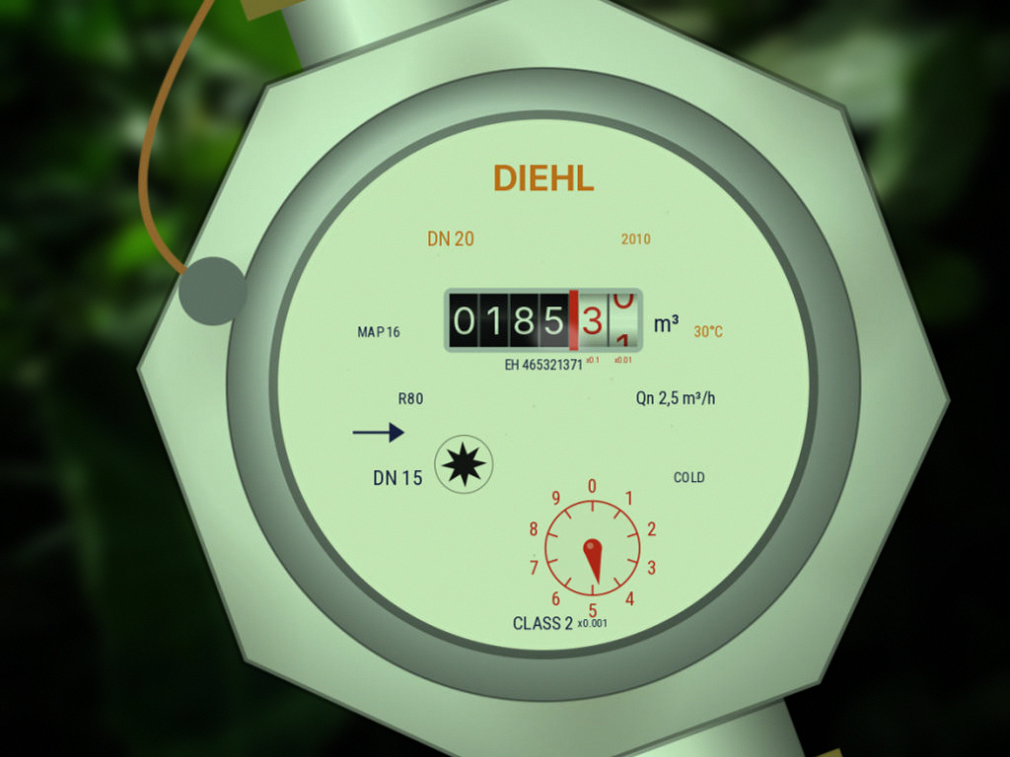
185.304 (m³)
